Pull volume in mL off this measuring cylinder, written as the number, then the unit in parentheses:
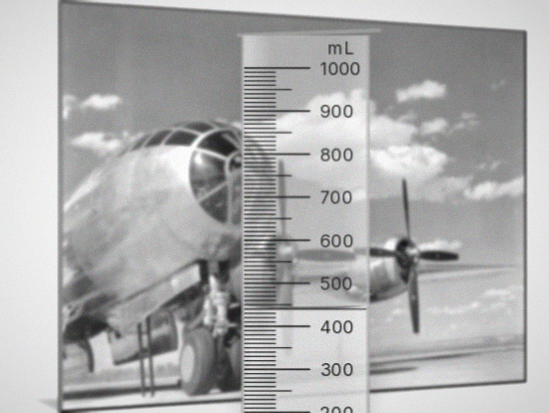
440 (mL)
